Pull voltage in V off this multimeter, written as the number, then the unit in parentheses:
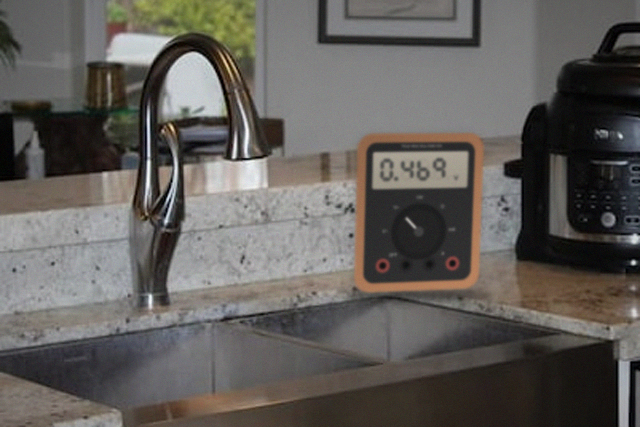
0.469 (V)
